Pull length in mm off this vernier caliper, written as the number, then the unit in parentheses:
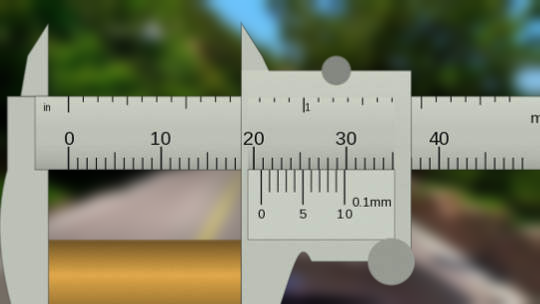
20.8 (mm)
